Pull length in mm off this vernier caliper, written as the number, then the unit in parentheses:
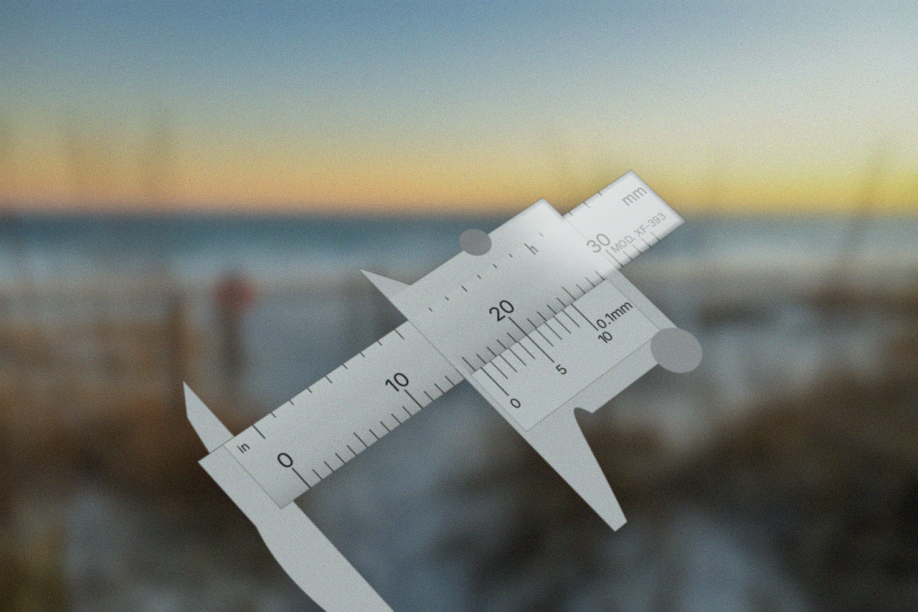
15.5 (mm)
